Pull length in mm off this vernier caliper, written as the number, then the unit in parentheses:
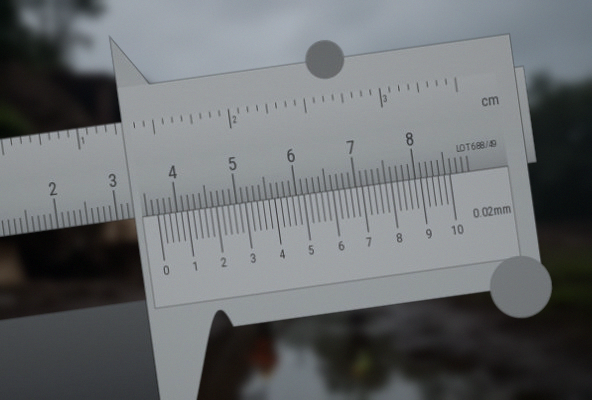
36.8 (mm)
